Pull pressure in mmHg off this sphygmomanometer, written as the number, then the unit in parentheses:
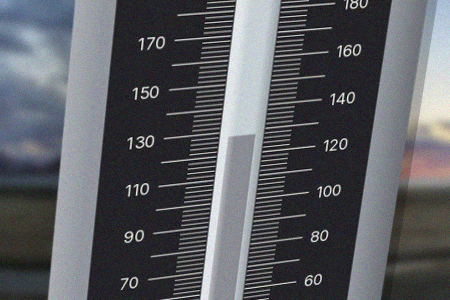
128 (mmHg)
